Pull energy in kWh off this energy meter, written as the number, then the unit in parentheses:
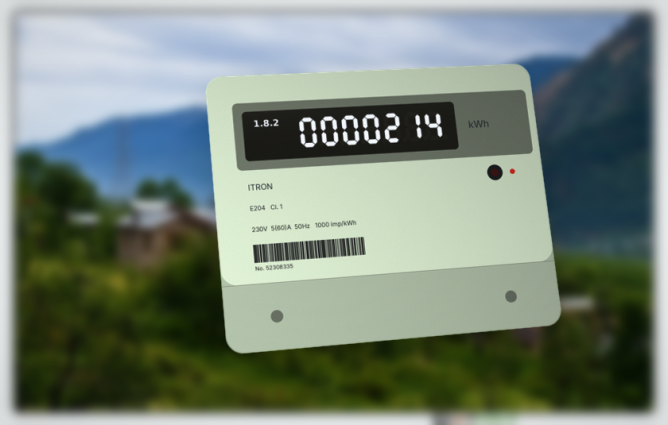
214 (kWh)
